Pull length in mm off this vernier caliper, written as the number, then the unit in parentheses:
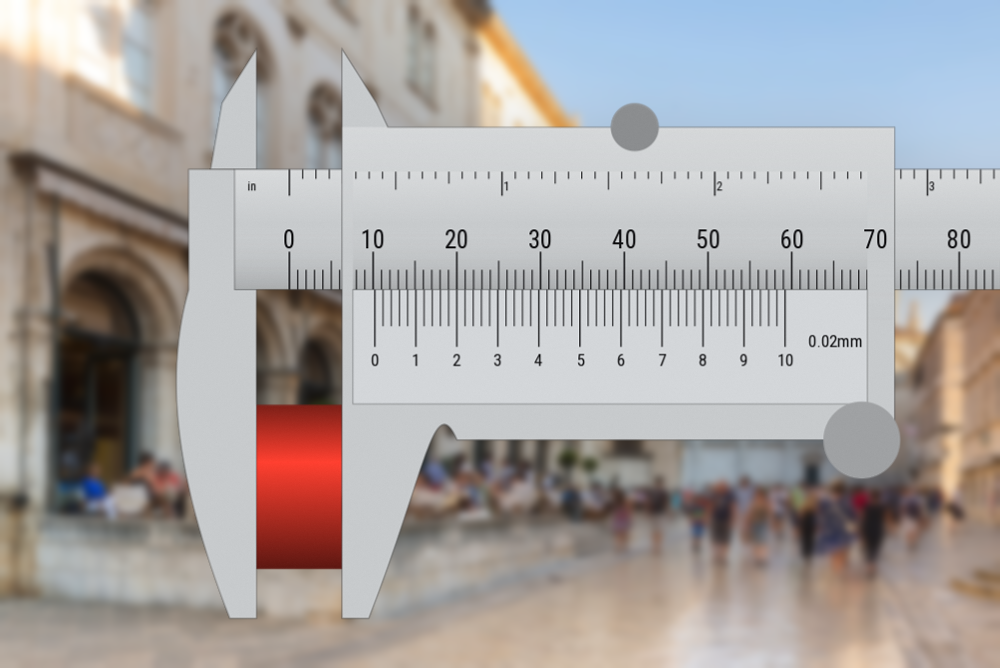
10.2 (mm)
